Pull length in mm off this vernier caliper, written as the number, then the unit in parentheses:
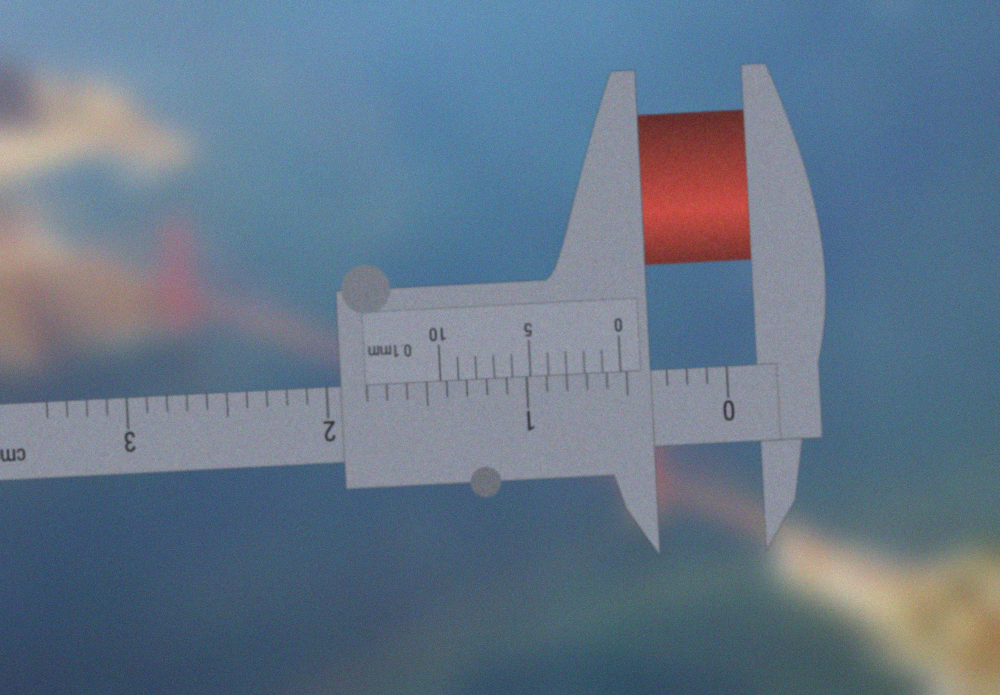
5.3 (mm)
